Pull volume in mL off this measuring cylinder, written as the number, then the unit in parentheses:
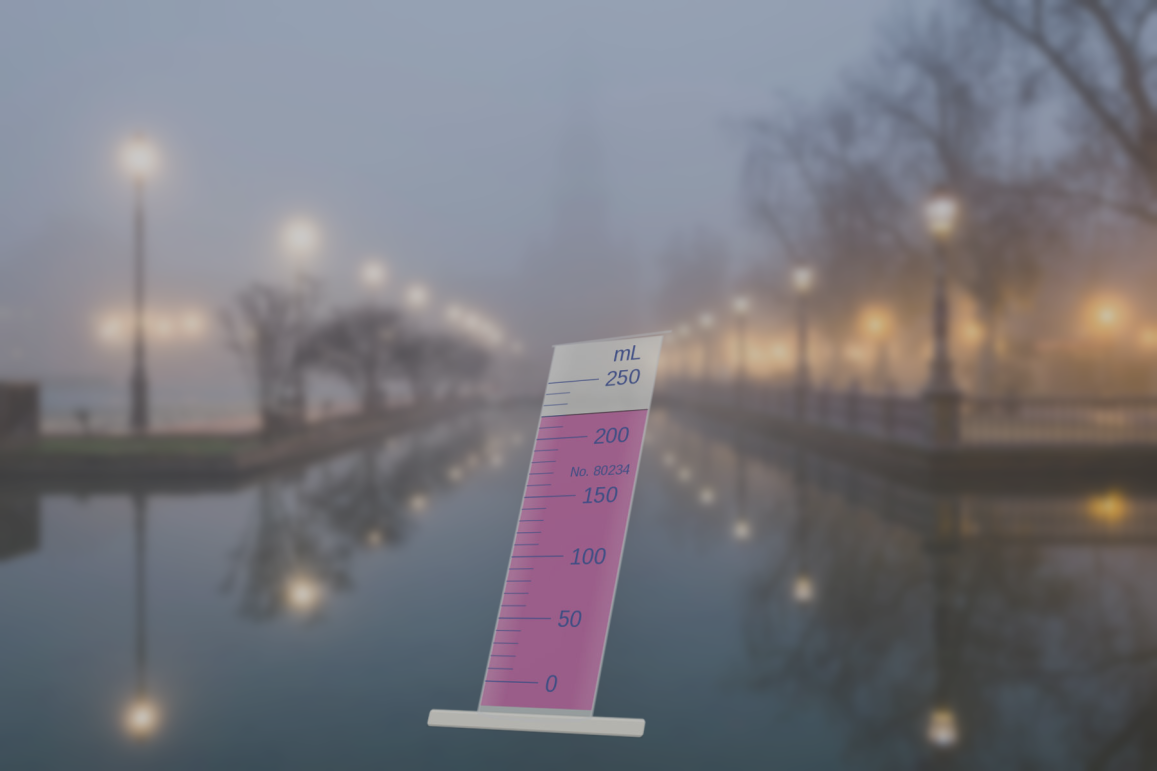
220 (mL)
